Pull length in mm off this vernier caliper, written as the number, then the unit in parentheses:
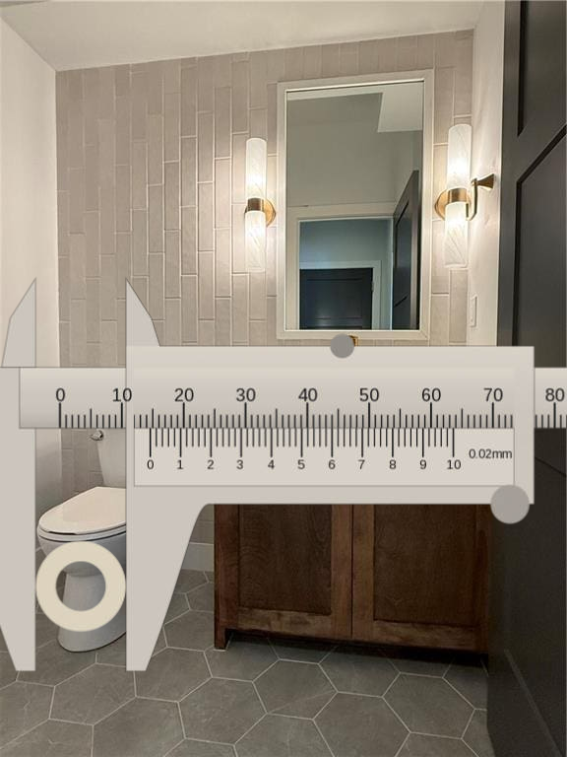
14.6 (mm)
